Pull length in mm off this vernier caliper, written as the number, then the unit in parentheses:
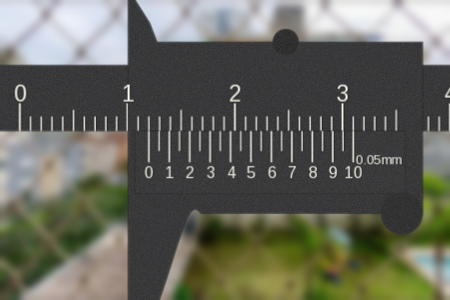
12.0 (mm)
